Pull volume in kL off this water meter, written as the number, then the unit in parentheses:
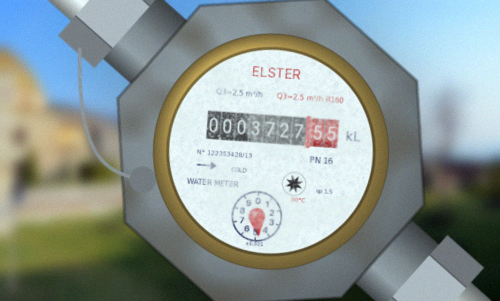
3727.554 (kL)
